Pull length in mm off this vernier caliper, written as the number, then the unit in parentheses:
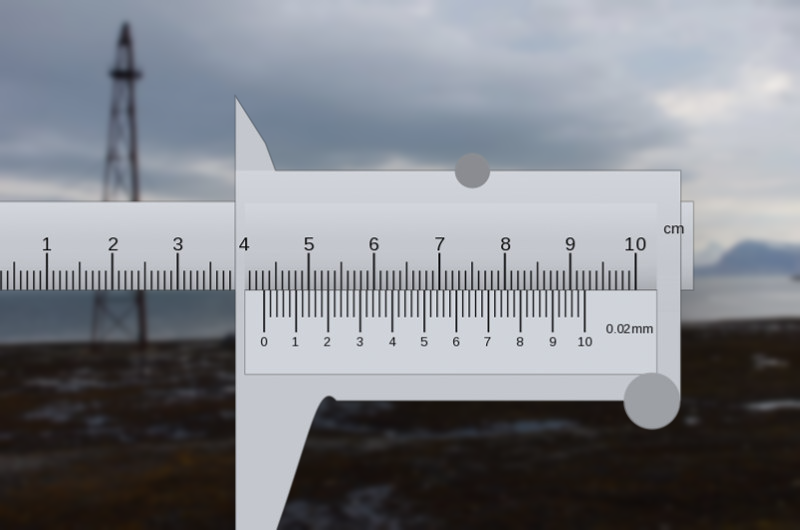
43.2 (mm)
